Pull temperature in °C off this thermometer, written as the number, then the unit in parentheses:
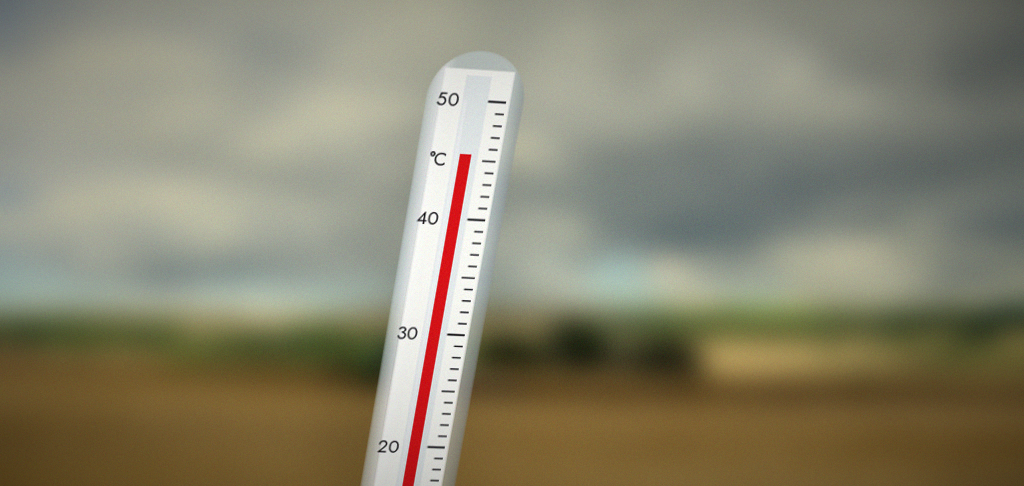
45.5 (°C)
